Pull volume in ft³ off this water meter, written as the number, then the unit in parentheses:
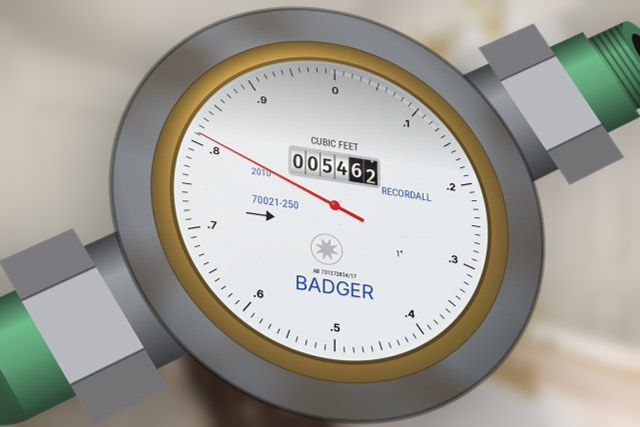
5461.81 (ft³)
